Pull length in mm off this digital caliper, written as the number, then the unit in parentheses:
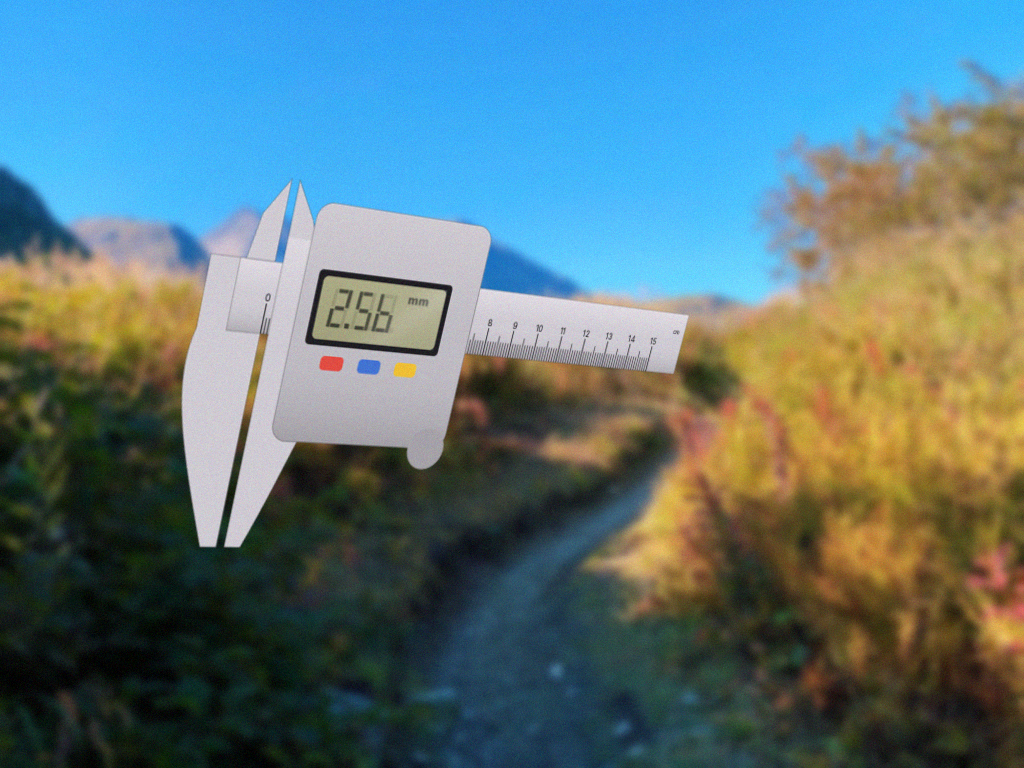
2.56 (mm)
